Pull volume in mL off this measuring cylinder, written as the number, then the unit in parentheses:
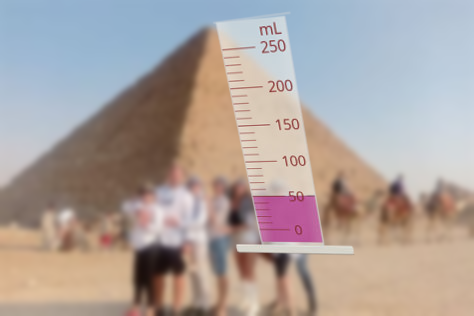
50 (mL)
